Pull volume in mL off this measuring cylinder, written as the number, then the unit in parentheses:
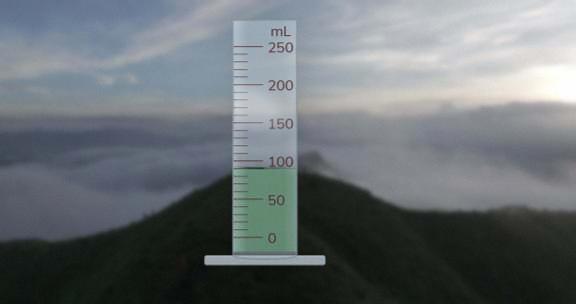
90 (mL)
